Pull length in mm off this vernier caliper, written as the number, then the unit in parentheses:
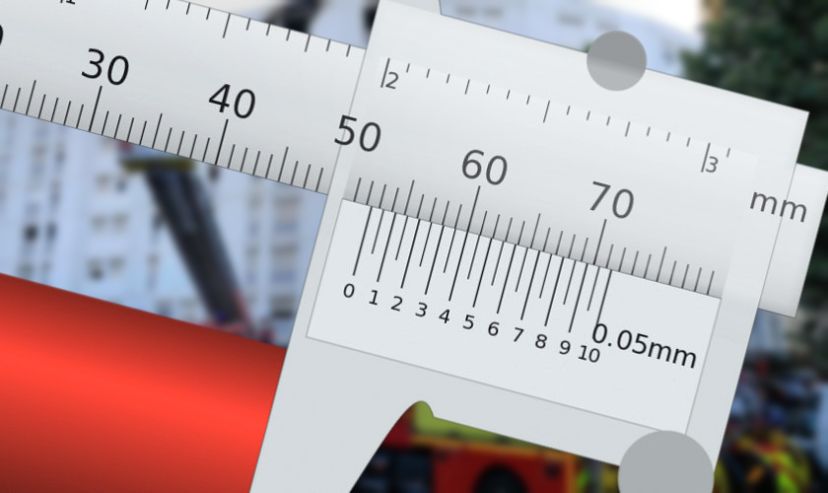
52.4 (mm)
